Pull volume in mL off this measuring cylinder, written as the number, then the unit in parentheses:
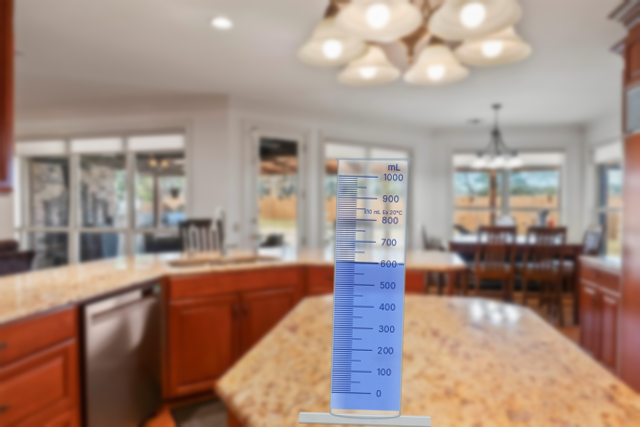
600 (mL)
